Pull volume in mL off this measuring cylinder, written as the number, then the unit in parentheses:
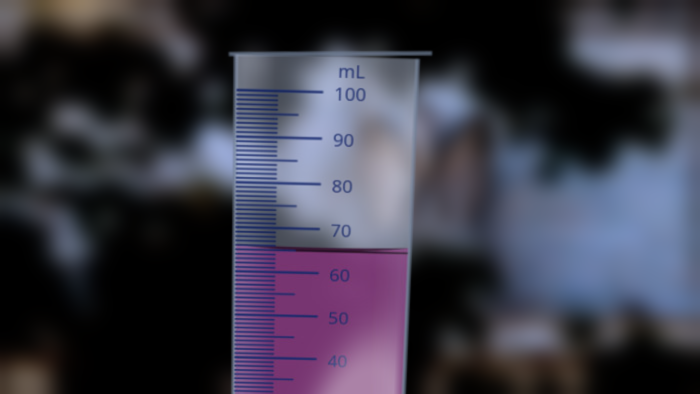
65 (mL)
